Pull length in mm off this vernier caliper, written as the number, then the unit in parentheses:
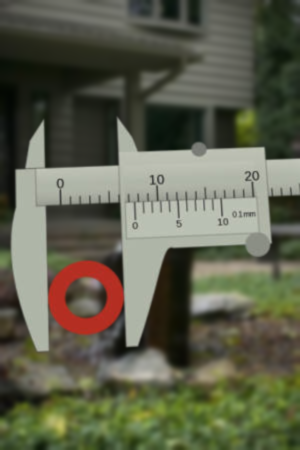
7.6 (mm)
